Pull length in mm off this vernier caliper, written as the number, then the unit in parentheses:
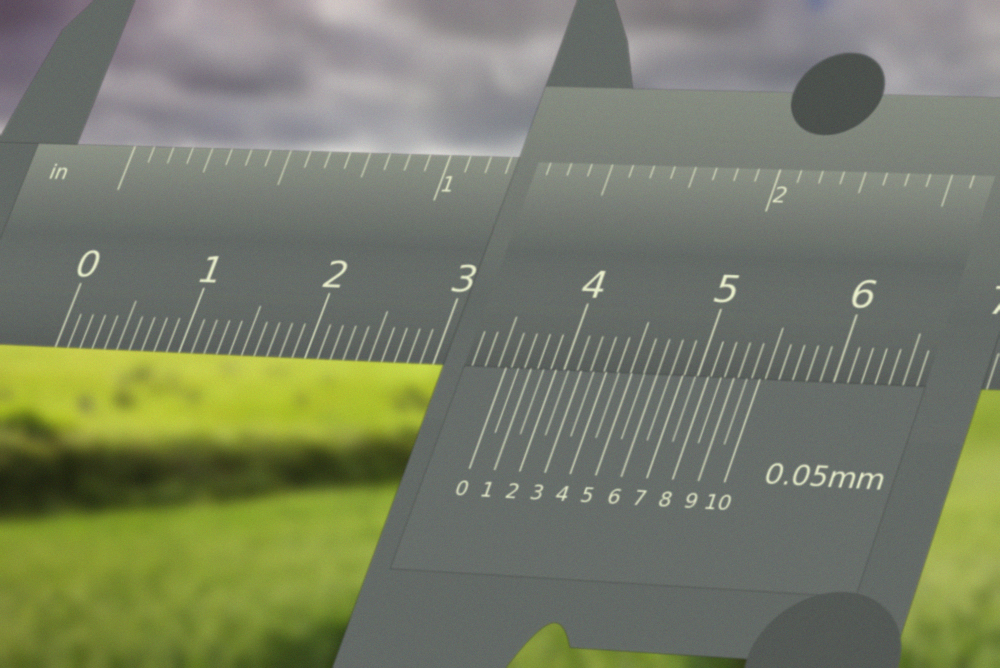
35.6 (mm)
